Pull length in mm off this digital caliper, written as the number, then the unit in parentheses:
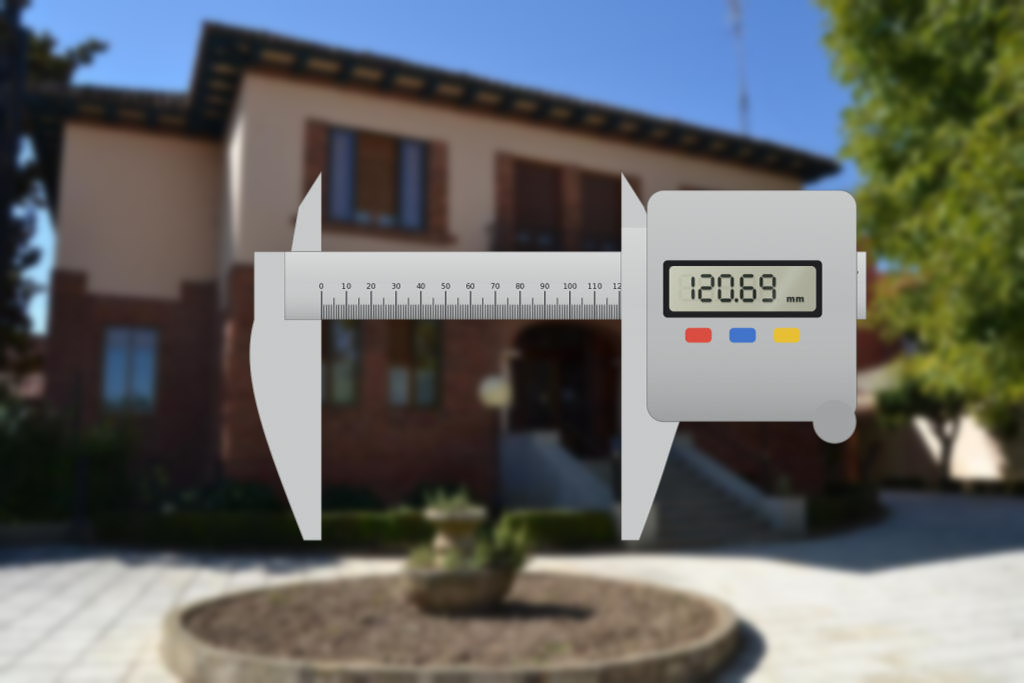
120.69 (mm)
